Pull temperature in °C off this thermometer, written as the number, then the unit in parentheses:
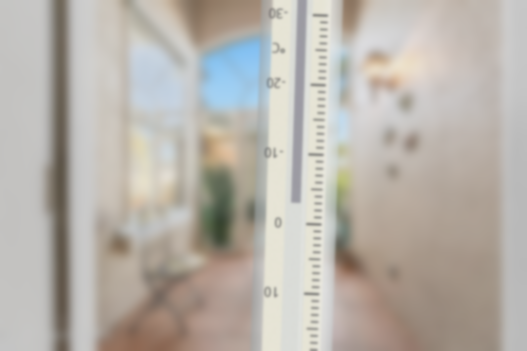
-3 (°C)
